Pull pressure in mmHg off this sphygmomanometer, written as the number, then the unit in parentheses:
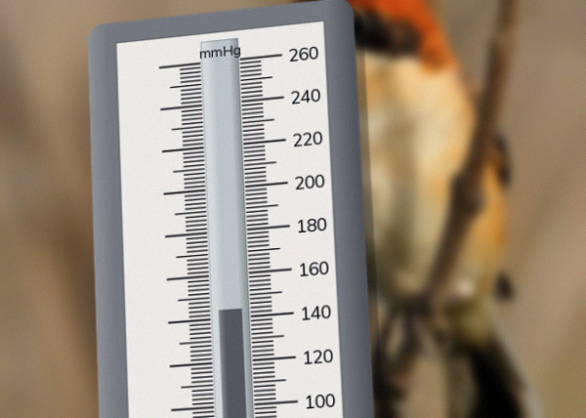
144 (mmHg)
